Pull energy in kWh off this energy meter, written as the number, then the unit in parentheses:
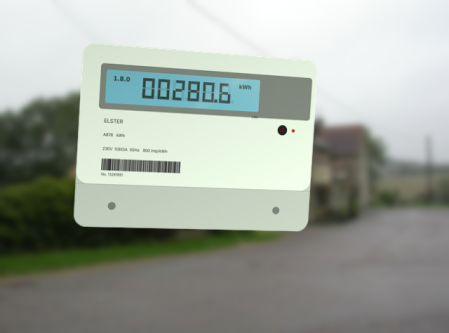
280.6 (kWh)
